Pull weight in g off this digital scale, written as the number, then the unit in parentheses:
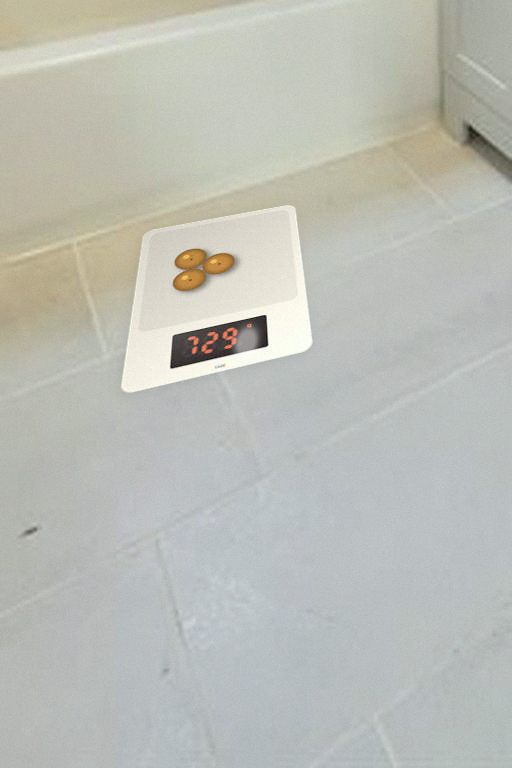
729 (g)
